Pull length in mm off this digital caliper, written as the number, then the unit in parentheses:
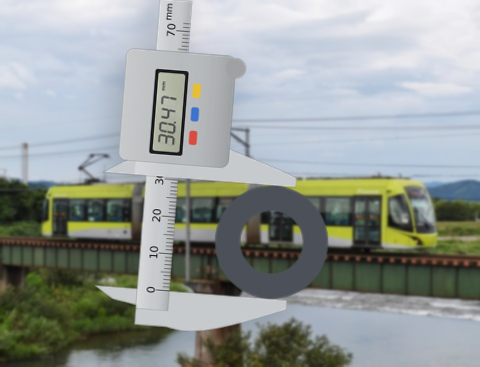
30.47 (mm)
